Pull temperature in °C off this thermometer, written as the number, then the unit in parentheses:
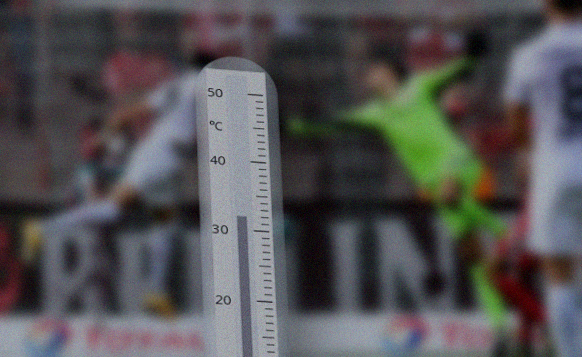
32 (°C)
